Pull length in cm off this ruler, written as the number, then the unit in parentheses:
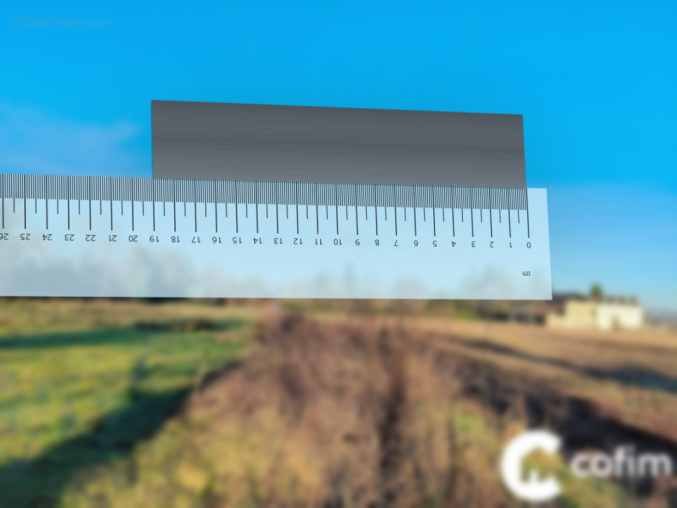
19 (cm)
